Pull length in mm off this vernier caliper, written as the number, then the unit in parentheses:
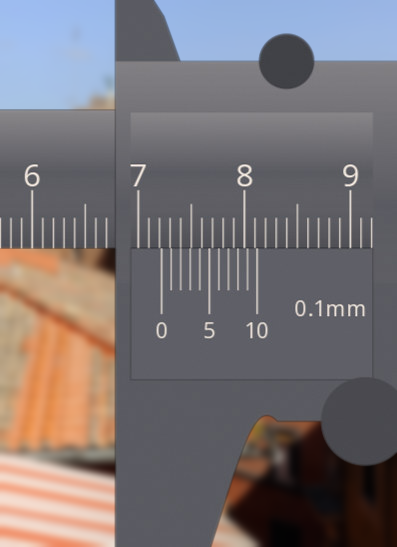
72.2 (mm)
